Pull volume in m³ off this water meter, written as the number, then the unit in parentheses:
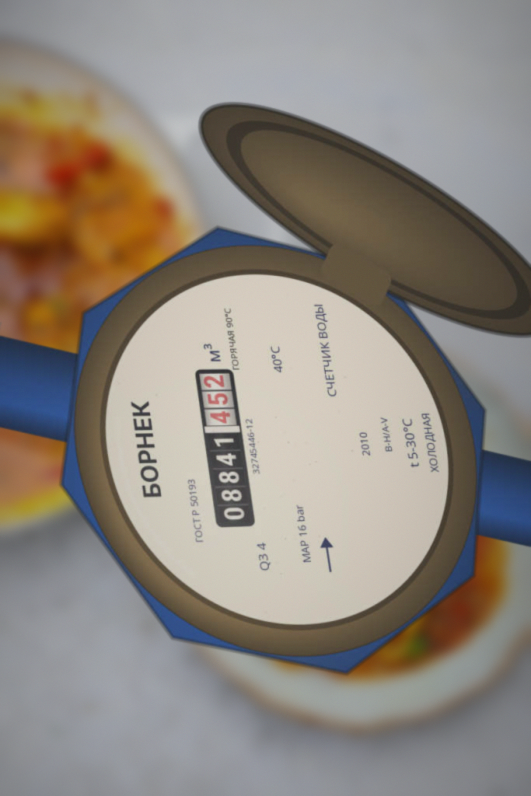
8841.452 (m³)
